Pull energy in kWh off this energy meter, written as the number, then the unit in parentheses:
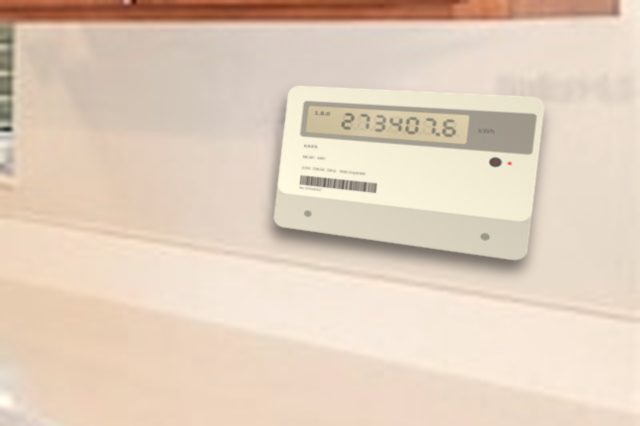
273407.6 (kWh)
